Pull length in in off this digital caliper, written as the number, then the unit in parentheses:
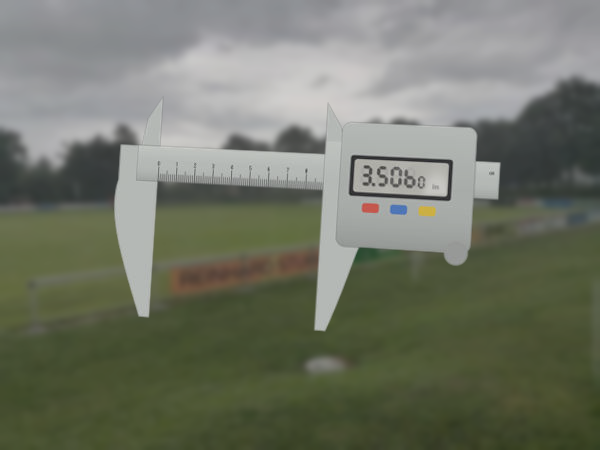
3.5060 (in)
